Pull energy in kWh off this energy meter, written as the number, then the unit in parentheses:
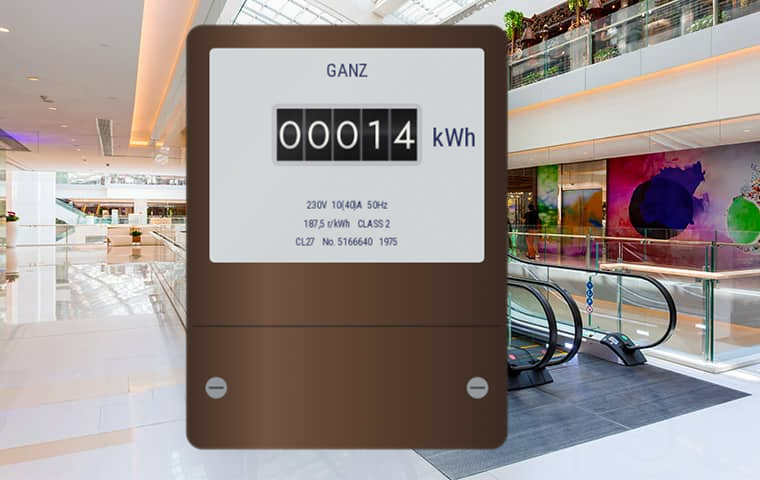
14 (kWh)
